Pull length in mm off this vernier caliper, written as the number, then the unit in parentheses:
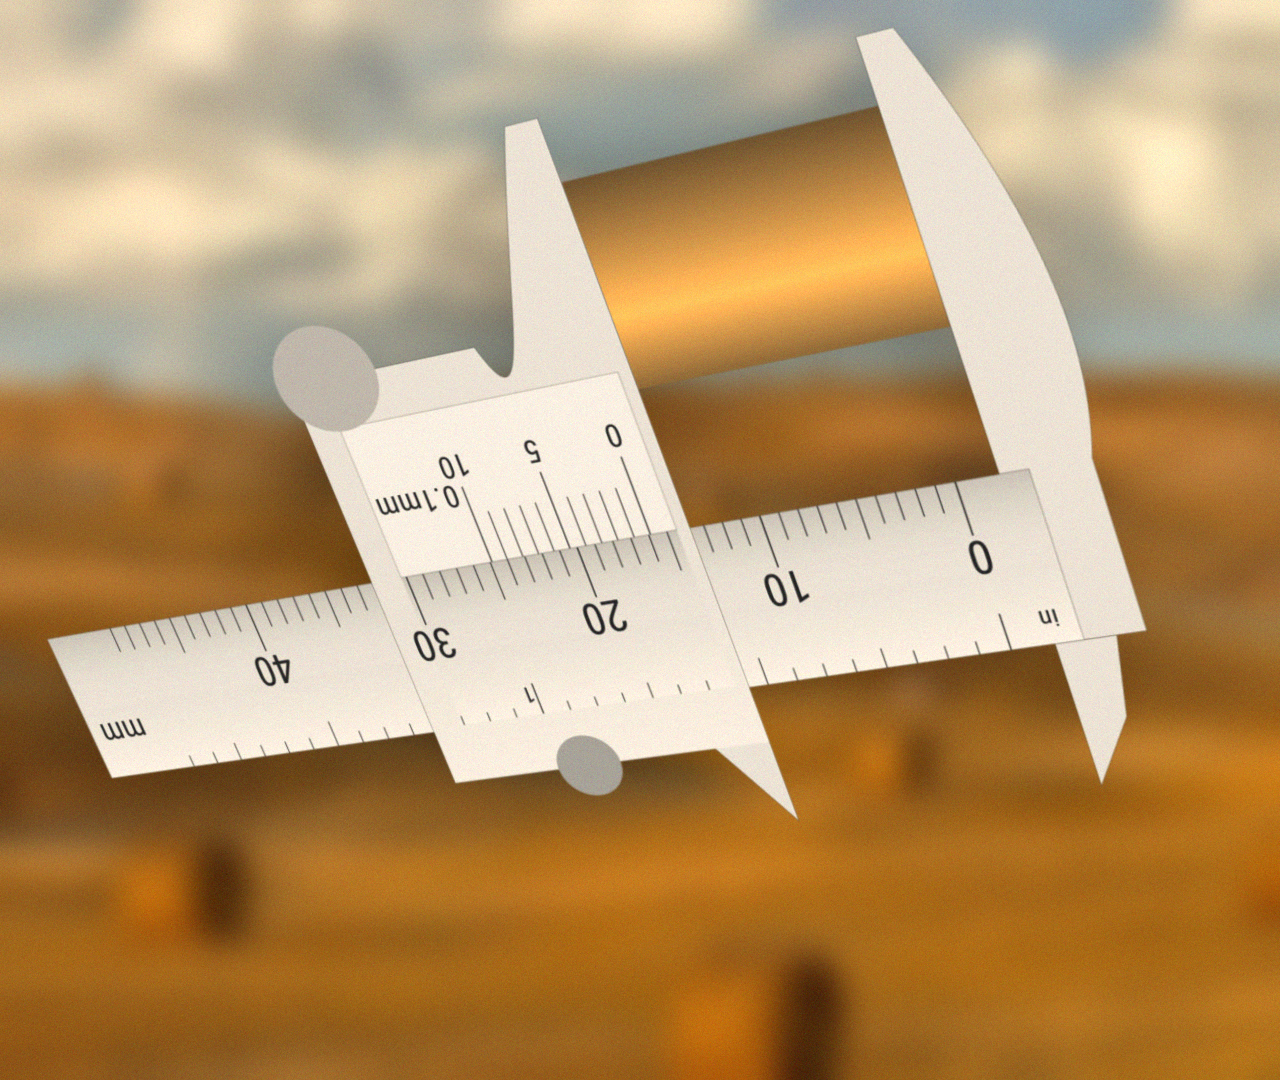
15.9 (mm)
